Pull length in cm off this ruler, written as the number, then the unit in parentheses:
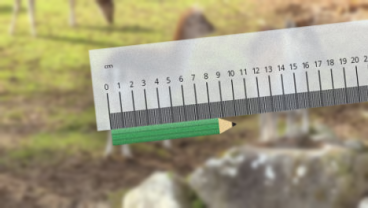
10 (cm)
